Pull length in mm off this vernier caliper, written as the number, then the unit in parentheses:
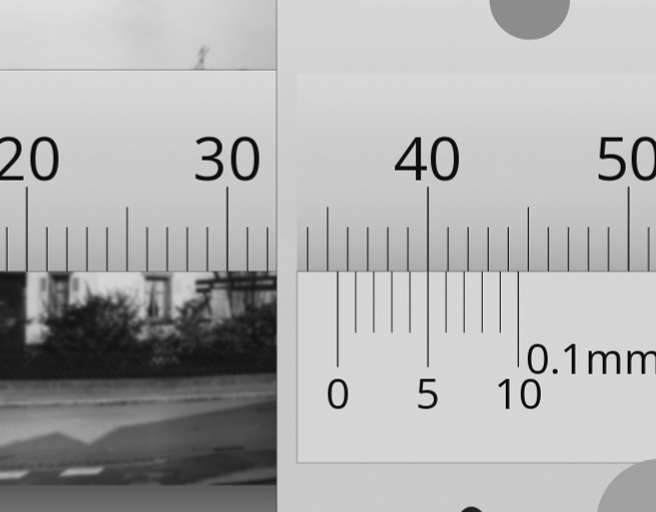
35.5 (mm)
